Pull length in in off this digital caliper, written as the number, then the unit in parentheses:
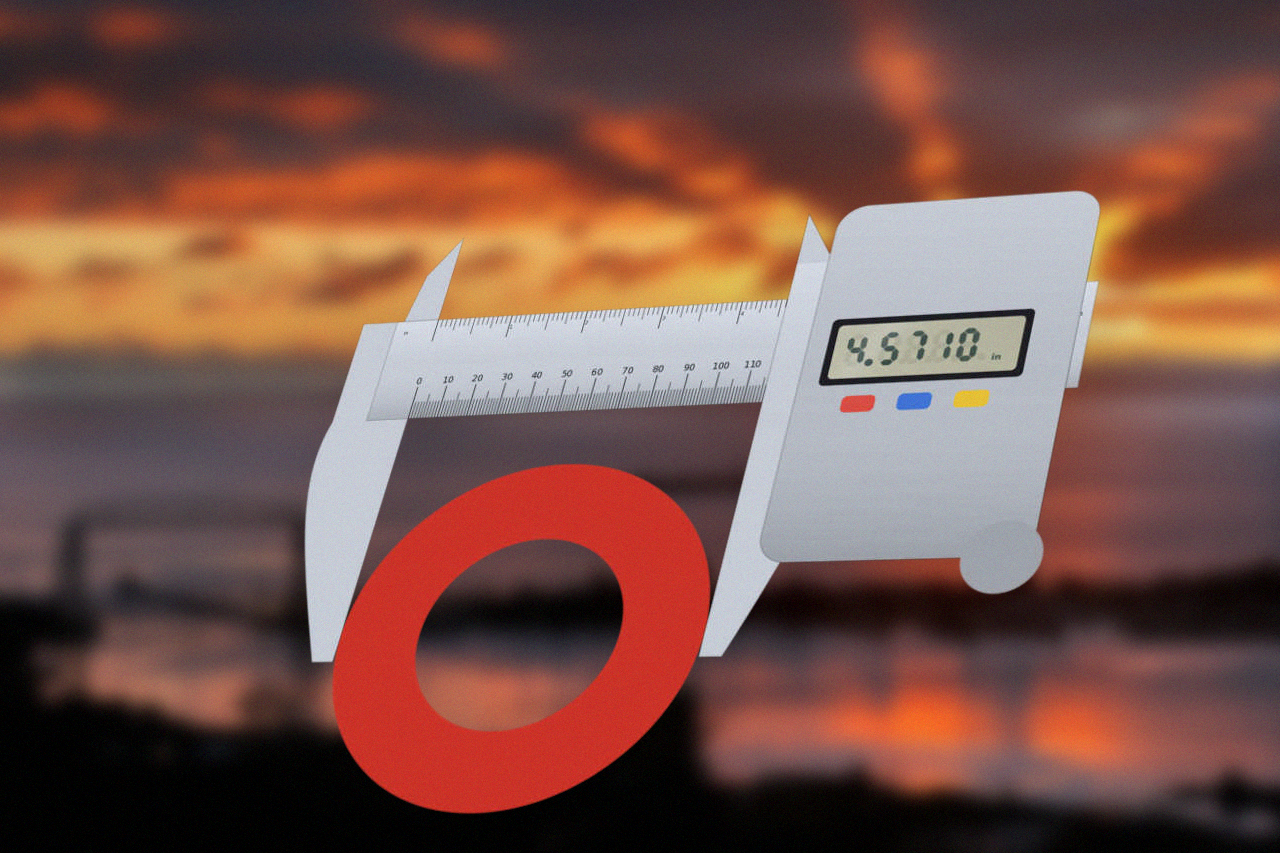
4.5710 (in)
